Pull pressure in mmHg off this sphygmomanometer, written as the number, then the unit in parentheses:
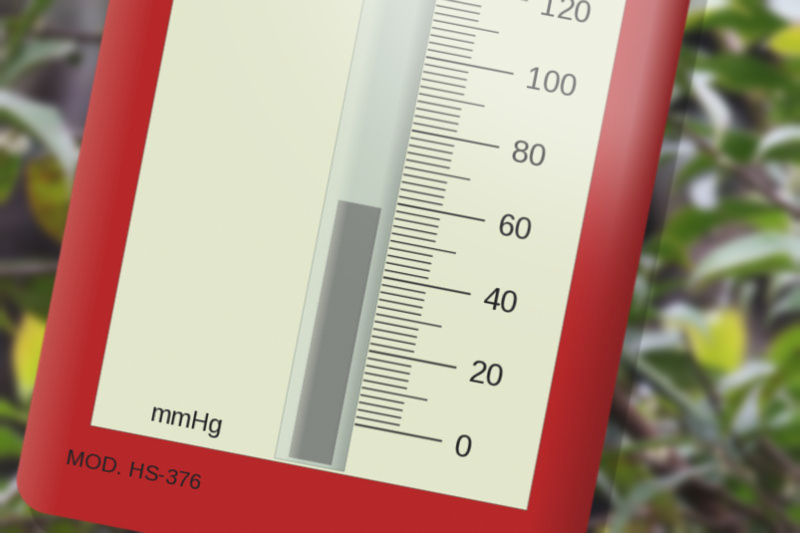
58 (mmHg)
